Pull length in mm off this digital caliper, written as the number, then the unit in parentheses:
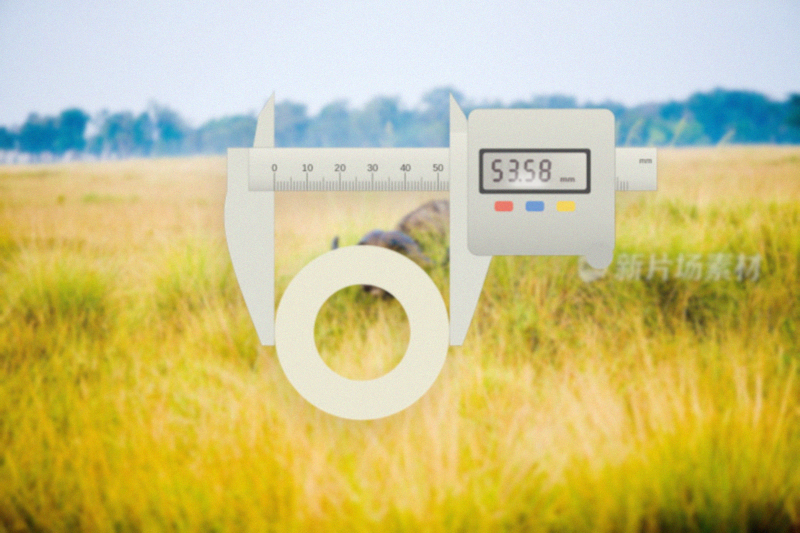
53.58 (mm)
